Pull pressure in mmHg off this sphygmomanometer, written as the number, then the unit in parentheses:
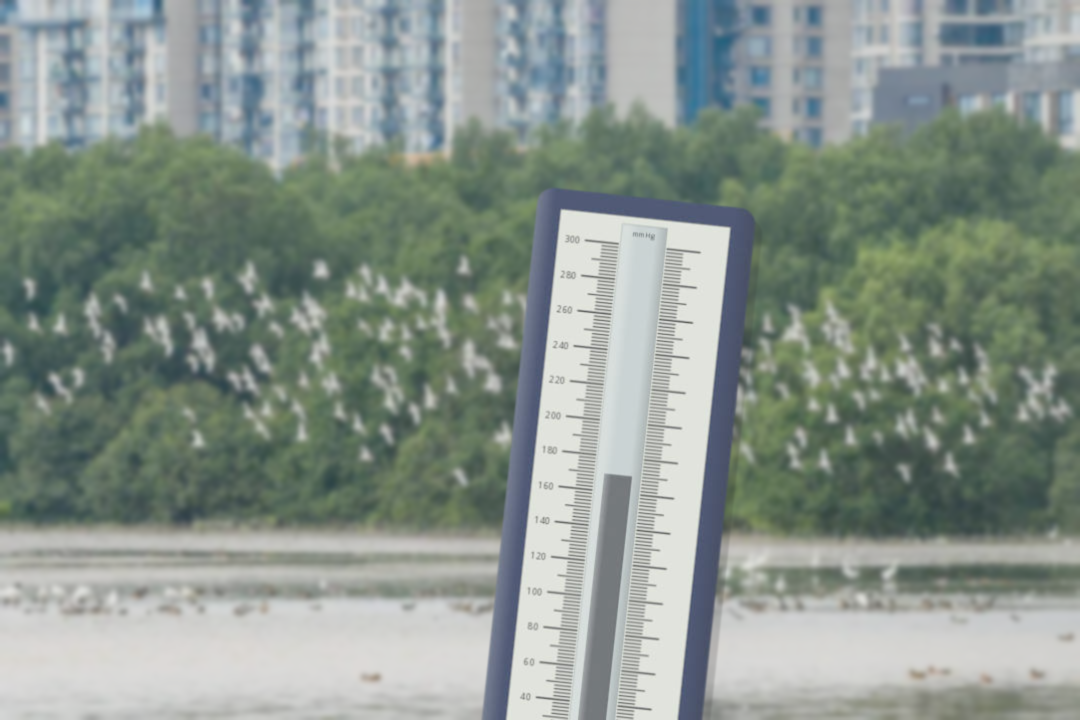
170 (mmHg)
